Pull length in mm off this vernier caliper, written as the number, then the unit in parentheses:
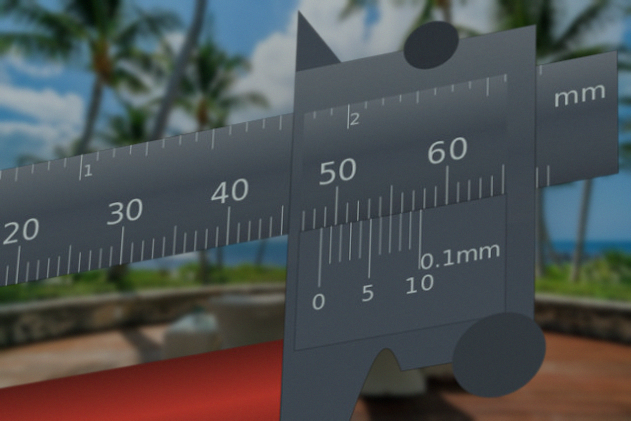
48.7 (mm)
